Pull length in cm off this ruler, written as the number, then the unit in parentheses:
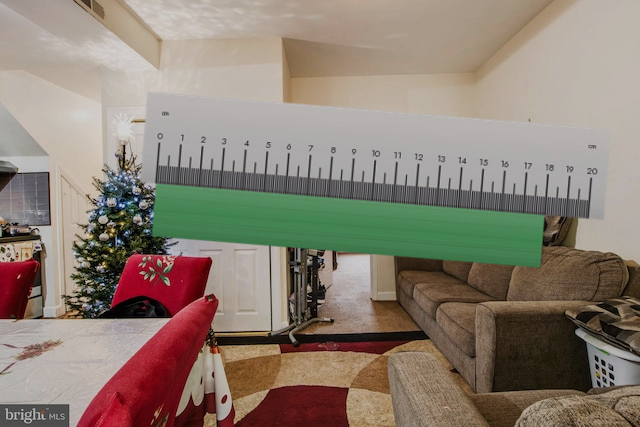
18 (cm)
